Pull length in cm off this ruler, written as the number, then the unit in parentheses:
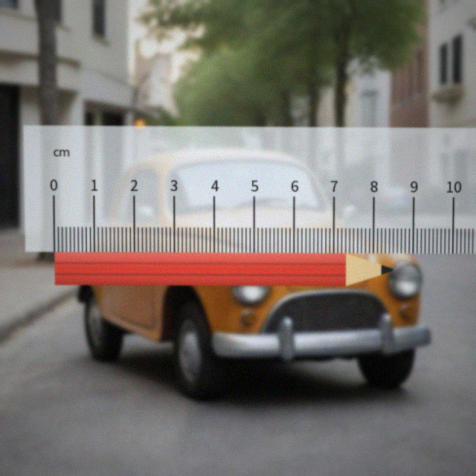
8.5 (cm)
